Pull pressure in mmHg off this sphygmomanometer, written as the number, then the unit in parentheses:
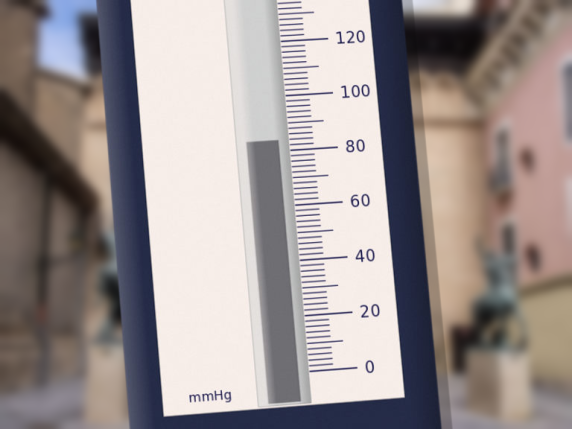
84 (mmHg)
